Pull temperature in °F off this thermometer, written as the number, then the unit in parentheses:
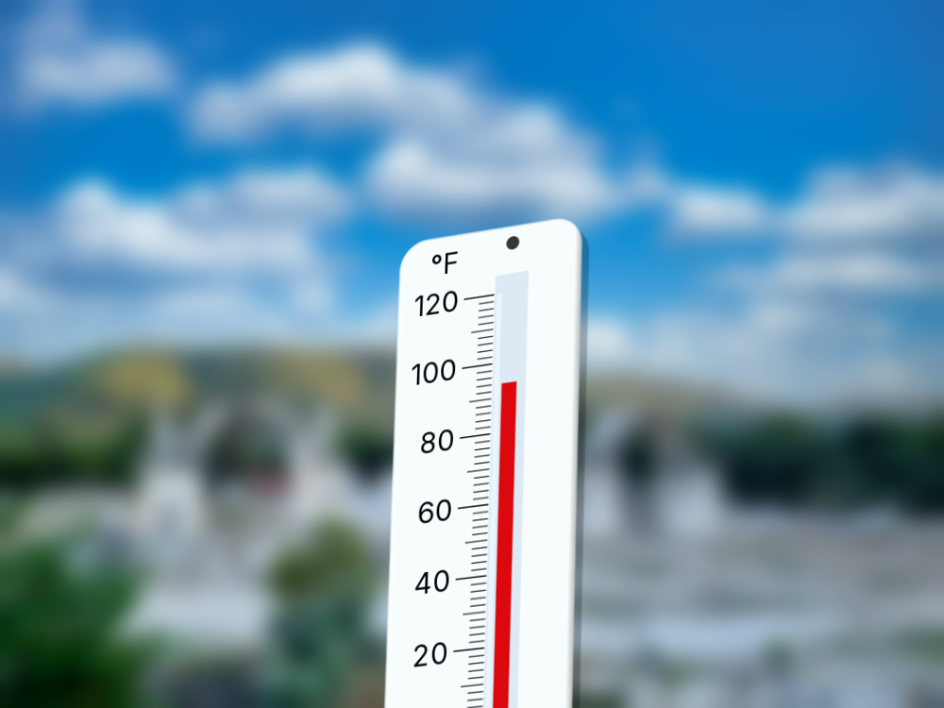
94 (°F)
